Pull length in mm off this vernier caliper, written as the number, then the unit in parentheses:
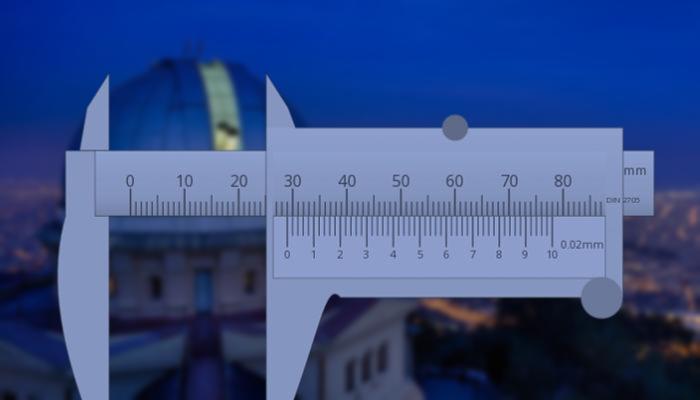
29.0 (mm)
